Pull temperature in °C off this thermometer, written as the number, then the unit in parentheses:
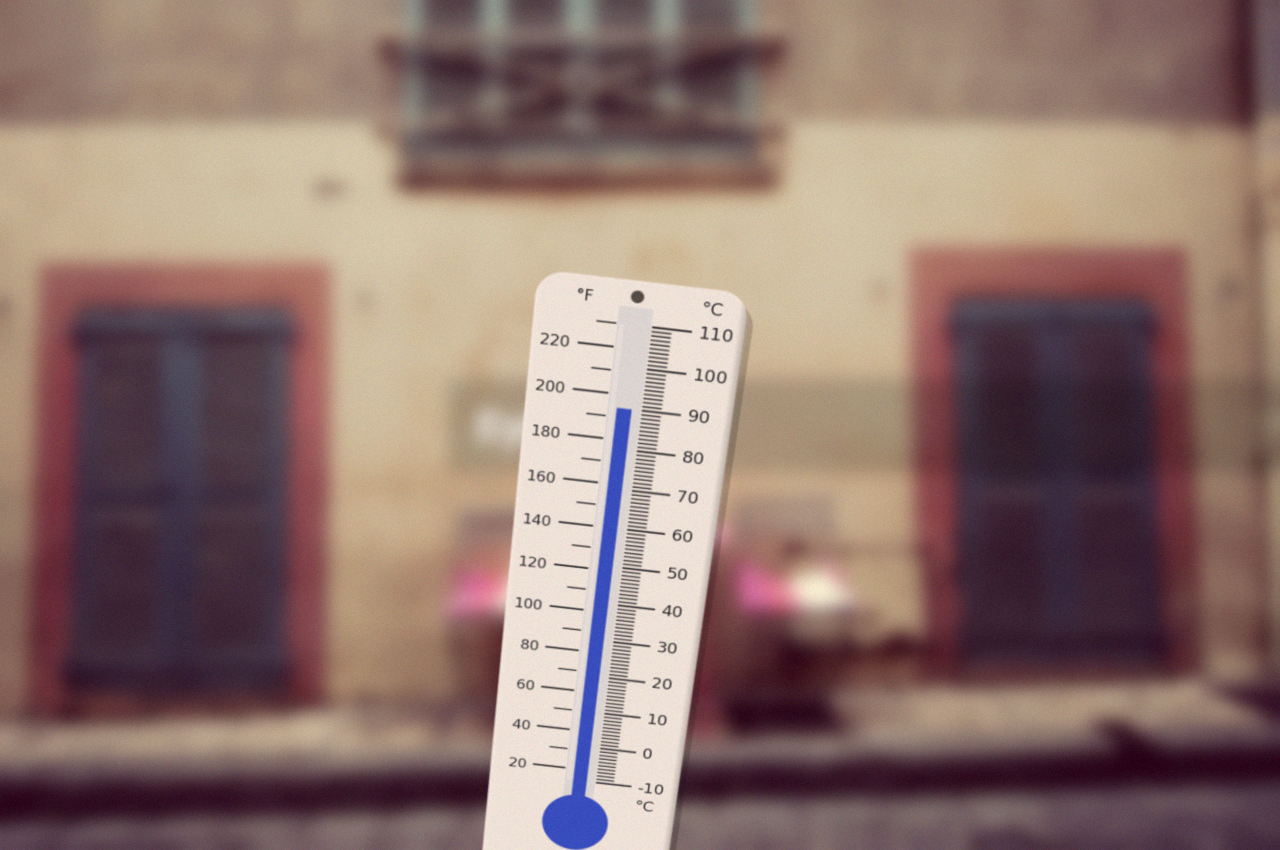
90 (°C)
